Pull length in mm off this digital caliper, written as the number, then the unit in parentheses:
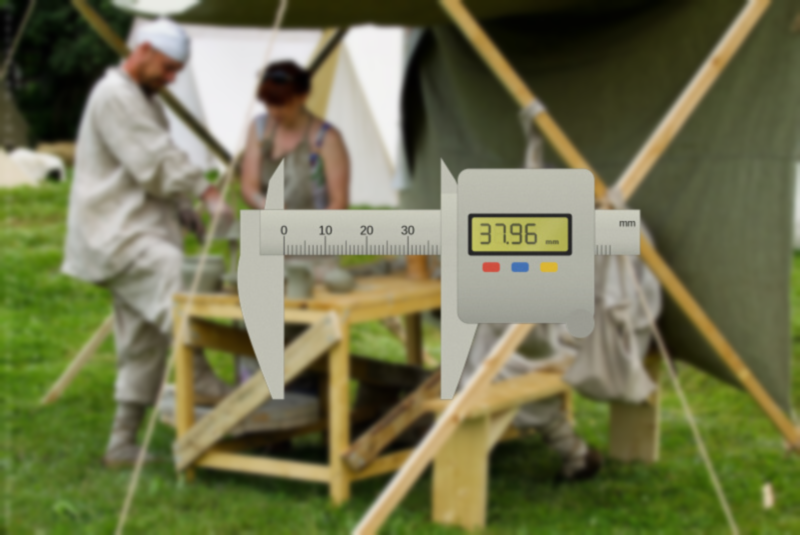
37.96 (mm)
